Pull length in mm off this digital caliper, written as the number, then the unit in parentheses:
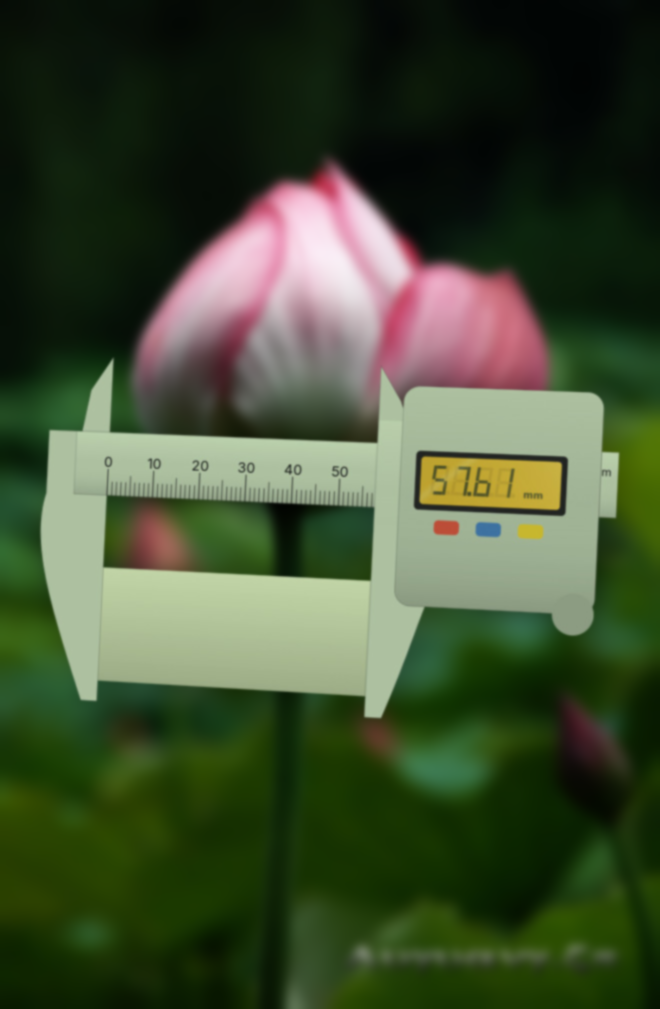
57.61 (mm)
